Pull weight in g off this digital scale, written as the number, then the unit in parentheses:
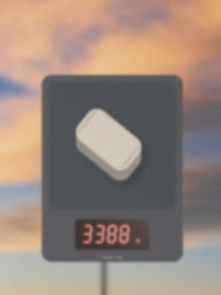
3388 (g)
